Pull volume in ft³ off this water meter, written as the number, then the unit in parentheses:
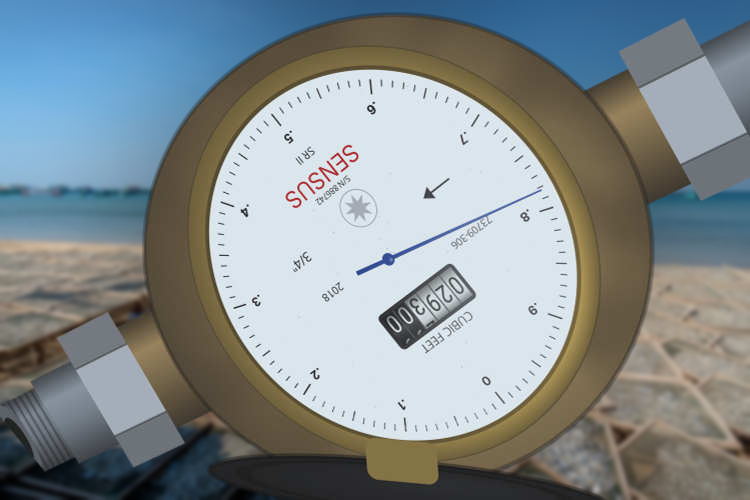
29299.78 (ft³)
